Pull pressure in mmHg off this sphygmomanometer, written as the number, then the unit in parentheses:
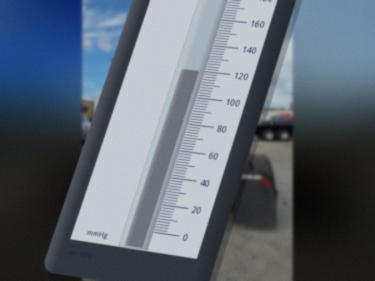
120 (mmHg)
